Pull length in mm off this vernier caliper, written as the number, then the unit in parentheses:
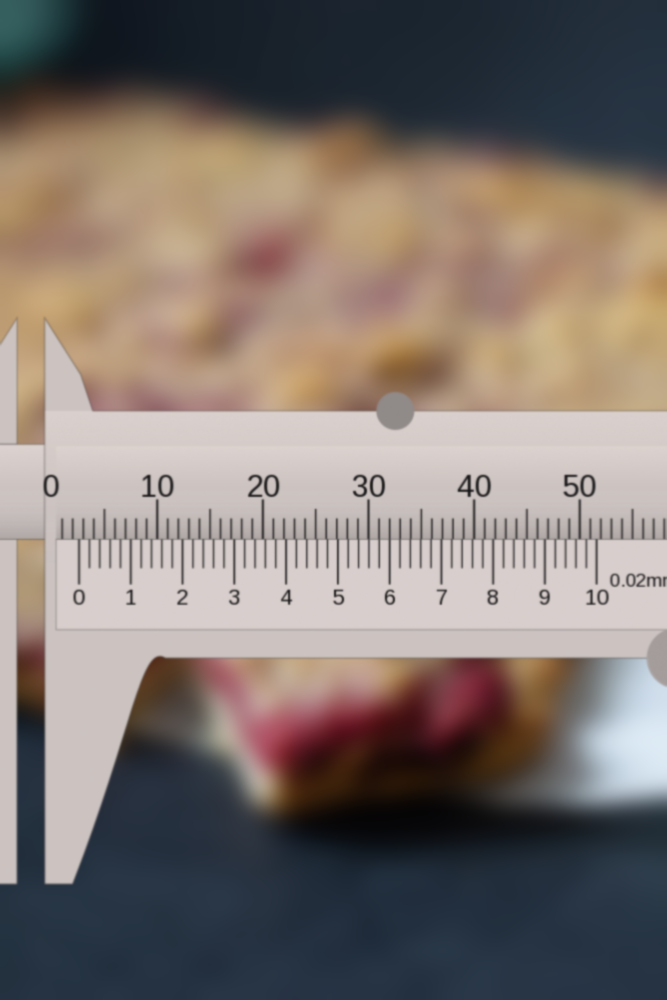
2.6 (mm)
